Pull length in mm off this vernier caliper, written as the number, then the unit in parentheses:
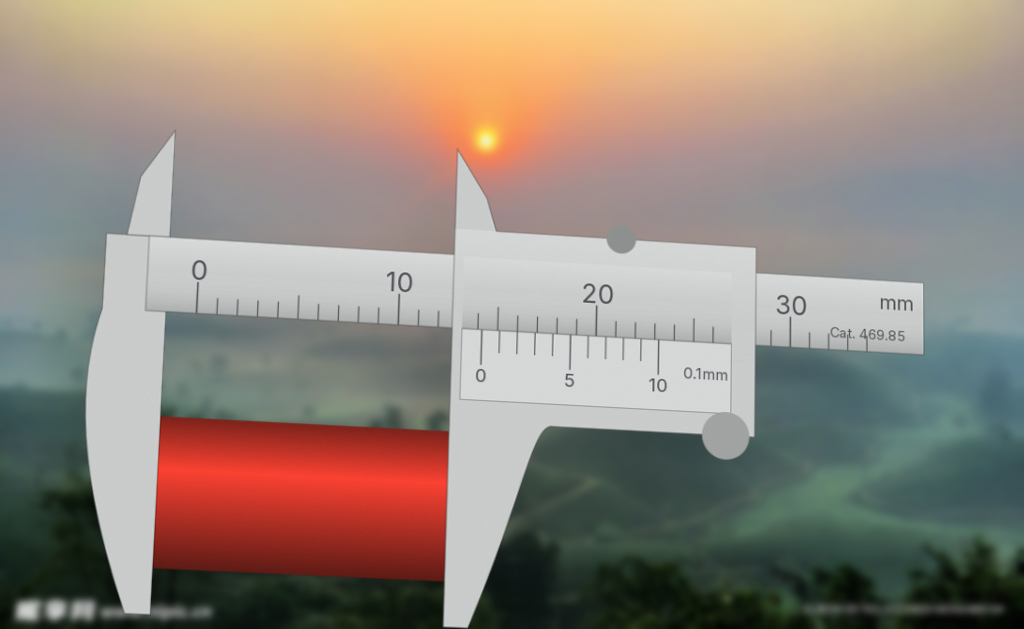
14.2 (mm)
